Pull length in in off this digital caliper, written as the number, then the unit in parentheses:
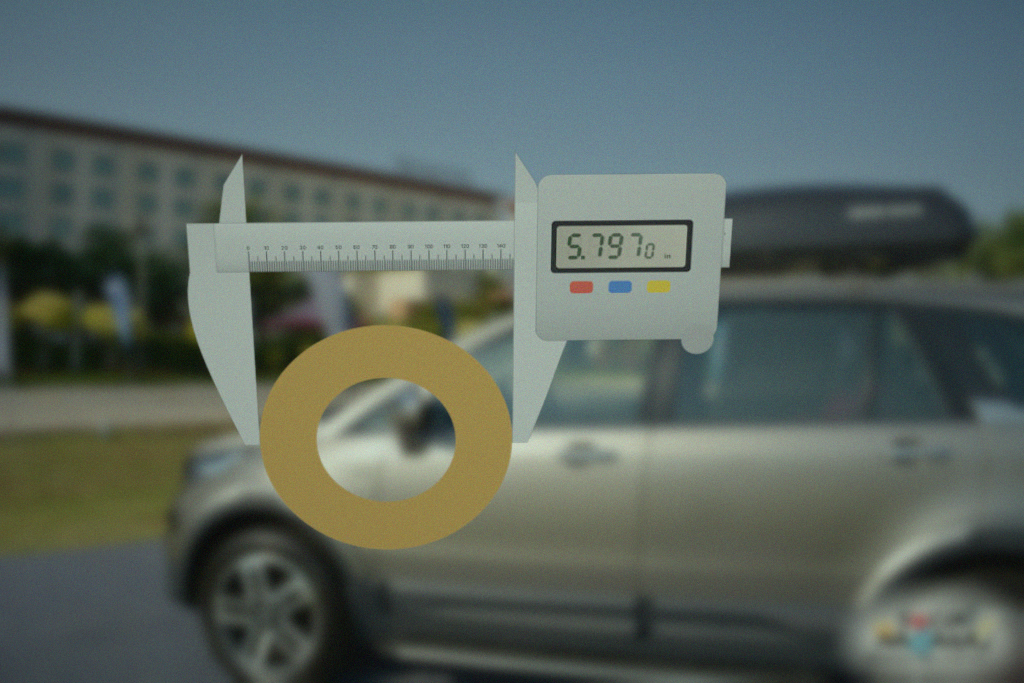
5.7970 (in)
